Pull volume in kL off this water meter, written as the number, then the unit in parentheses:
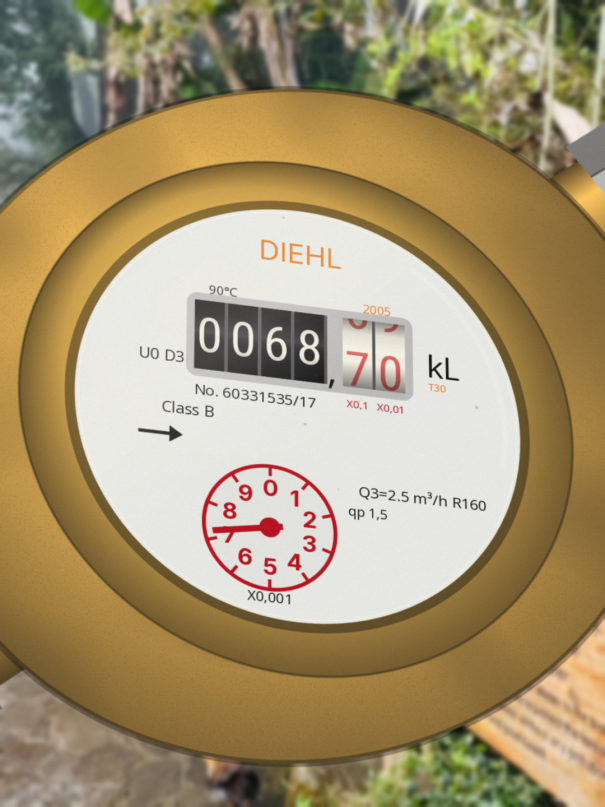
68.697 (kL)
